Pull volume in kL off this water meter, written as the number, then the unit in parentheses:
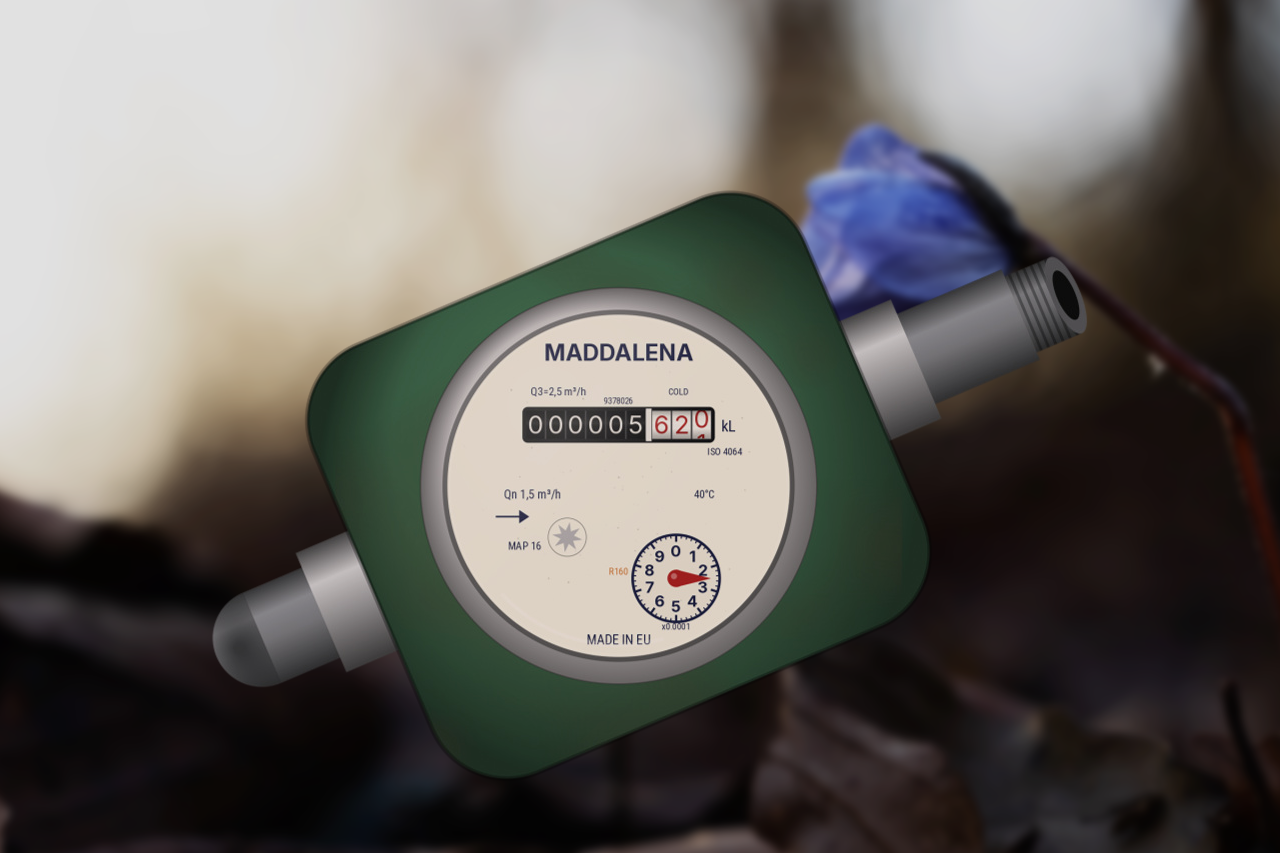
5.6202 (kL)
